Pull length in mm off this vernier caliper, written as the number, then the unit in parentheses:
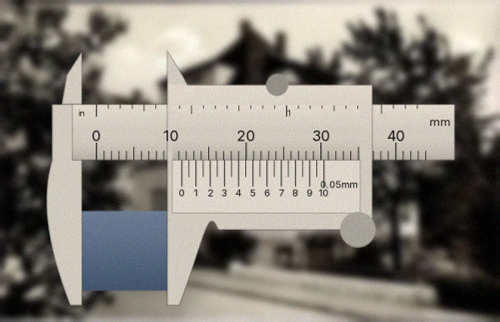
11.4 (mm)
